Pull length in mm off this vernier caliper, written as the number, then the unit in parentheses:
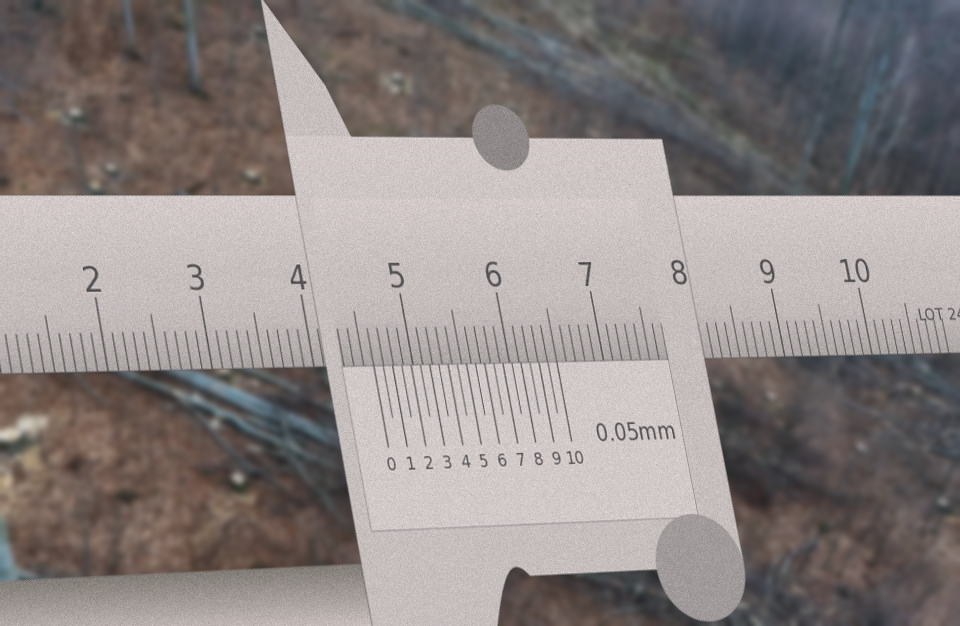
46.0 (mm)
